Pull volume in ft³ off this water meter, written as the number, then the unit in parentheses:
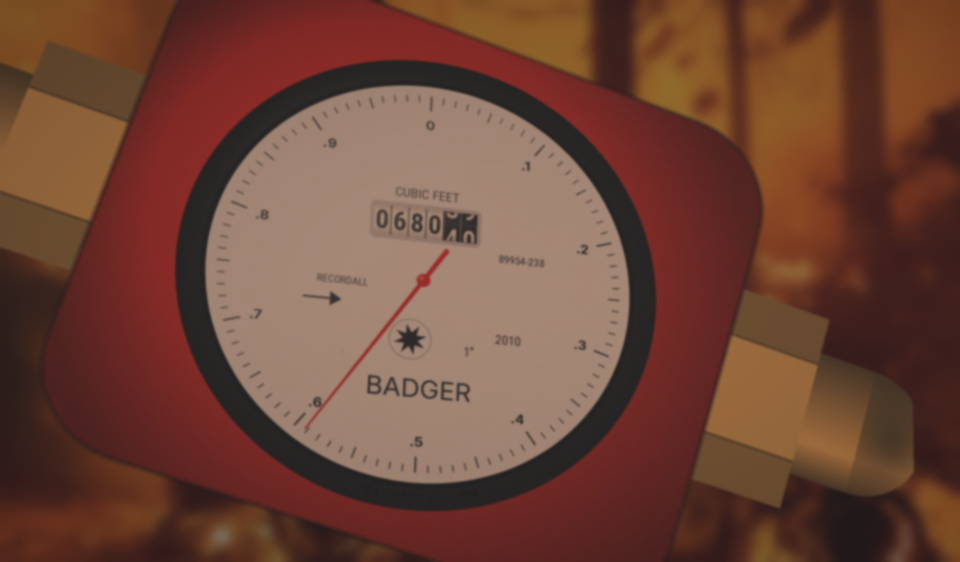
68039.59 (ft³)
